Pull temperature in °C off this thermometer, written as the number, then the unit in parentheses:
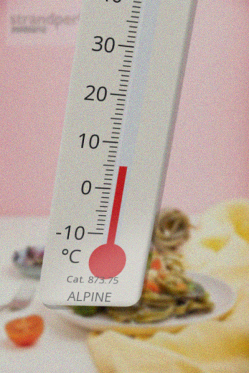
5 (°C)
